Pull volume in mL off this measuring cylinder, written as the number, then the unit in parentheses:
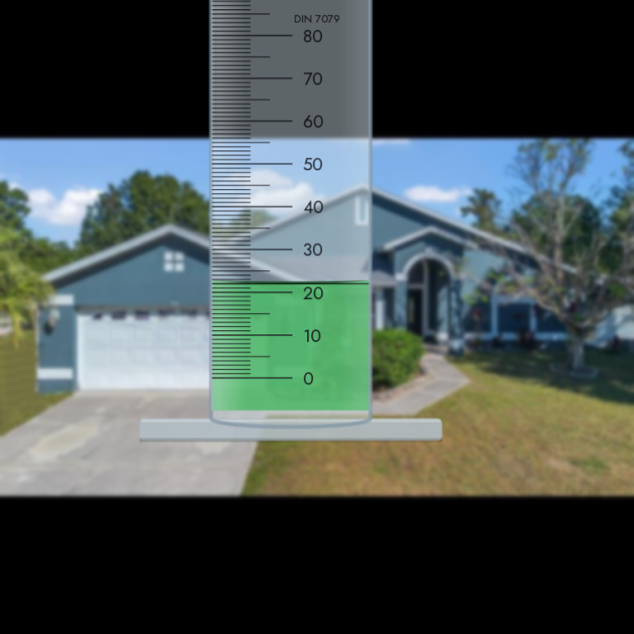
22 (mL)
